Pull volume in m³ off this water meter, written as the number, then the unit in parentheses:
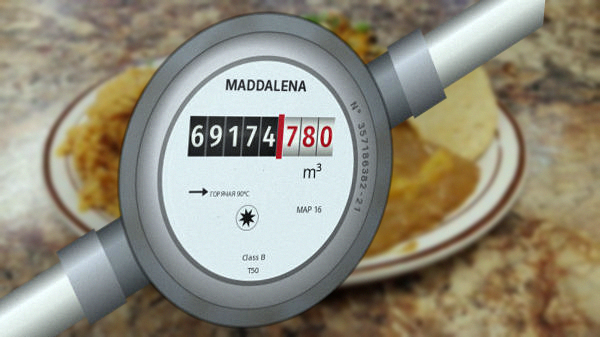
69174.780 (m³)
